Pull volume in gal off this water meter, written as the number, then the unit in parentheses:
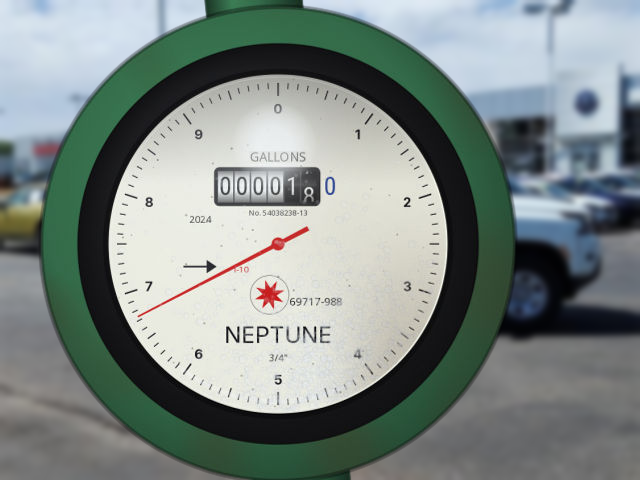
176.7 (gal)
